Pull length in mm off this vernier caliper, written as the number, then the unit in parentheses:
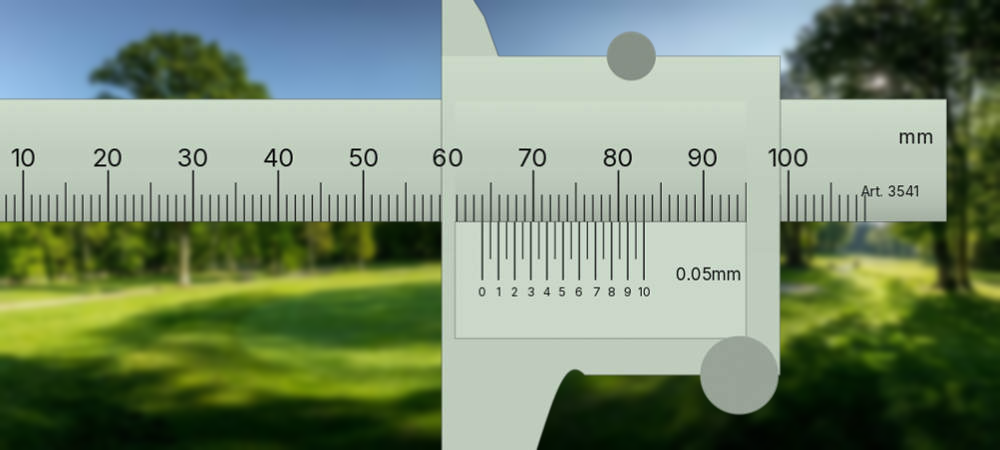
64.0 (mm)
